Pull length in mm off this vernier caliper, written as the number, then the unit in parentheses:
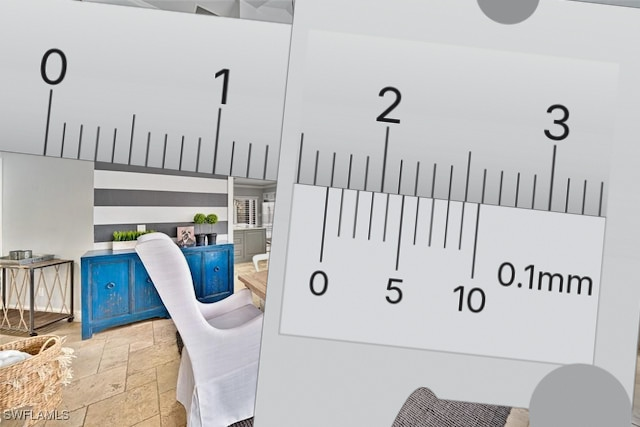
16.8 (mm)
